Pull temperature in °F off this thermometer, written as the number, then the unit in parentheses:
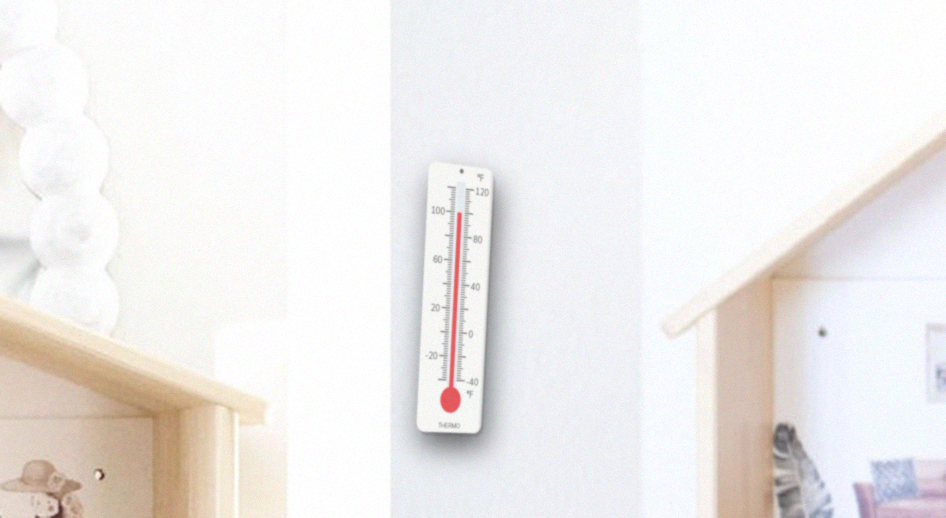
100 (°F)
